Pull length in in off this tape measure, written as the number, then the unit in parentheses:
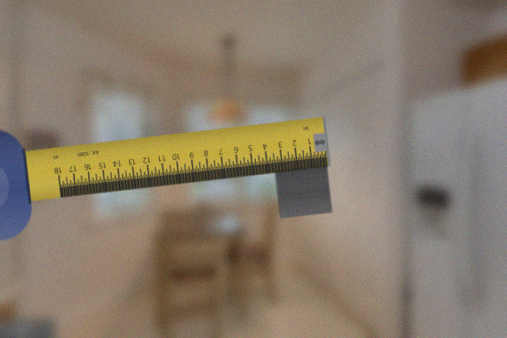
3.5 (in)
